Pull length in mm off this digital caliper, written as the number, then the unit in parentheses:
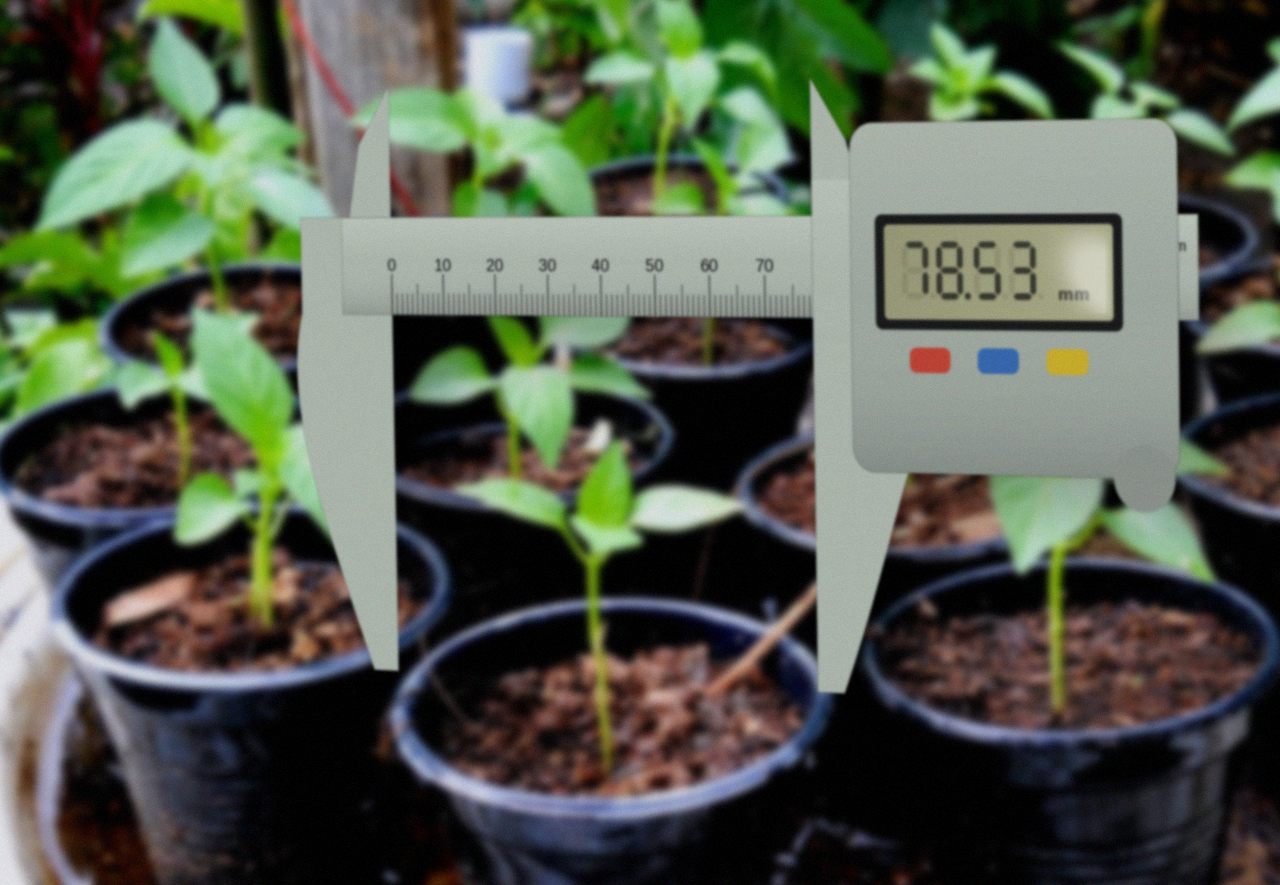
78.53 (mm)
